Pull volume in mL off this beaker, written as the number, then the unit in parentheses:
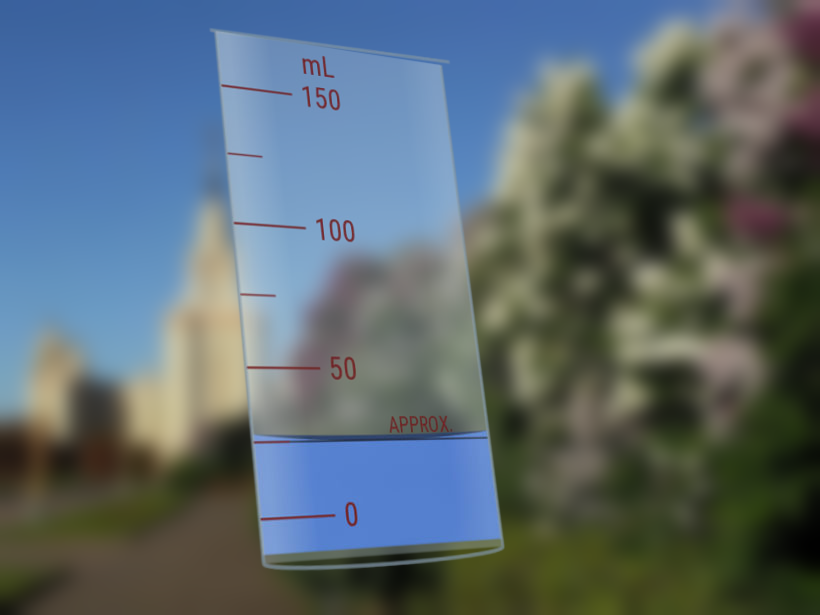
25 (mL)
